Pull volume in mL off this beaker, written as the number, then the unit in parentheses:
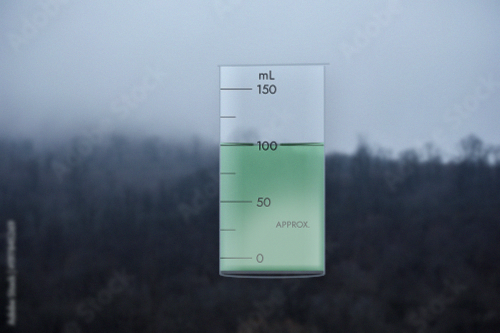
100 (mL)
